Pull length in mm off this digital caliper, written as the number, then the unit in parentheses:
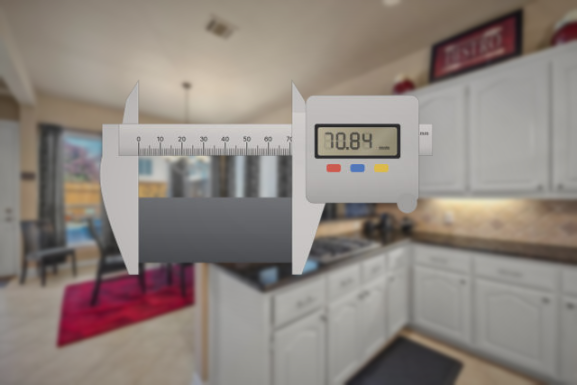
70.84 (mm)
